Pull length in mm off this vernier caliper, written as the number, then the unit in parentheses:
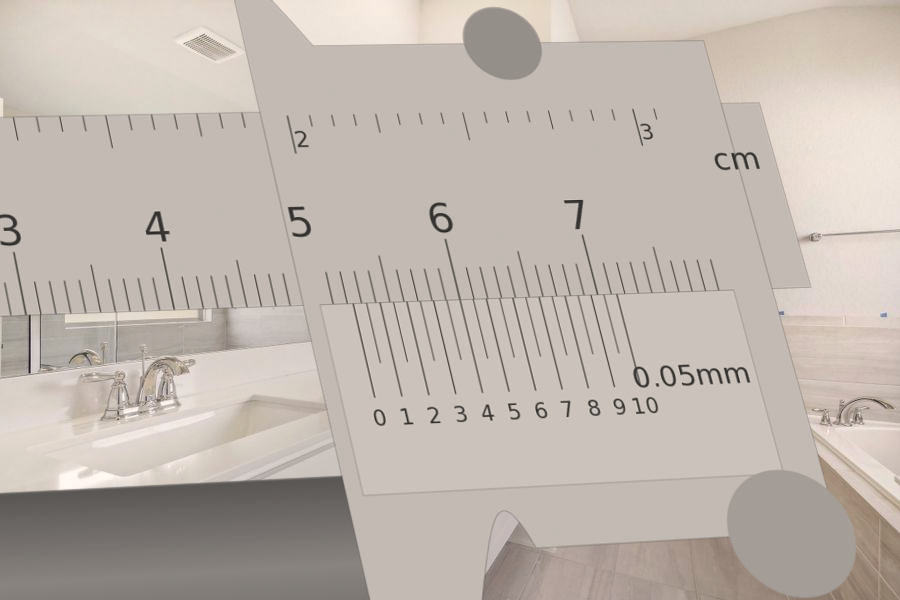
52.4 (mm)
